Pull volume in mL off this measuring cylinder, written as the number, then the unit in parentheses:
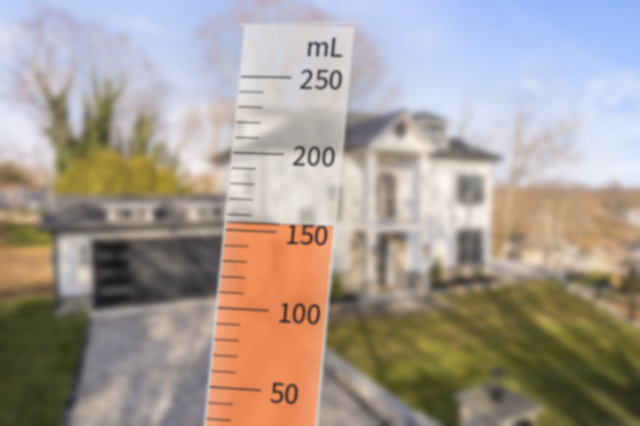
155 (mL)
